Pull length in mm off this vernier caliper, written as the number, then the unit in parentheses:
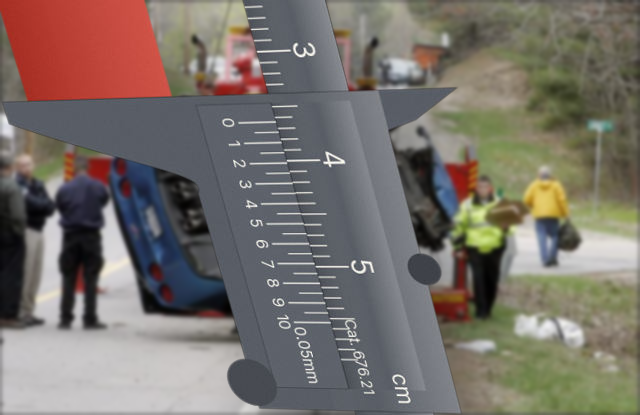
36.4 (mm)
